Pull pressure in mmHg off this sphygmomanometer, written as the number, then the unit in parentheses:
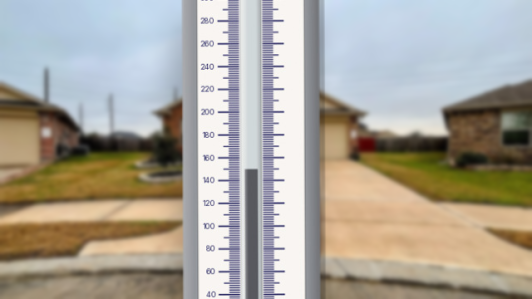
150 (mmHg)
